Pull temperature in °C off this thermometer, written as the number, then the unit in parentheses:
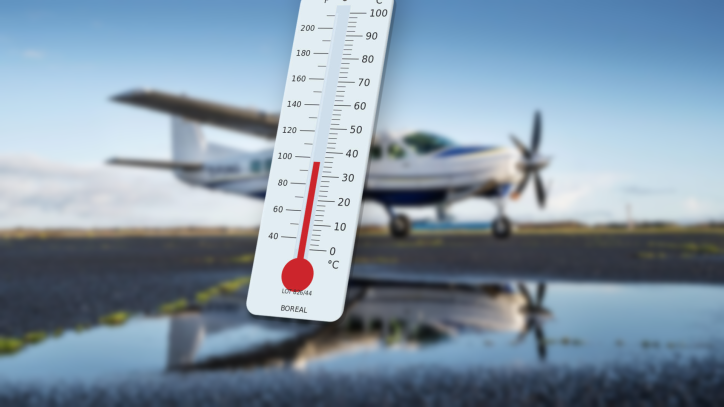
36 (°C)
